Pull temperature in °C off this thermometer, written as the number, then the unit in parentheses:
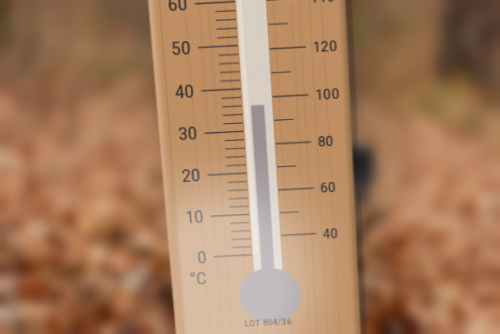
36 (°C)
